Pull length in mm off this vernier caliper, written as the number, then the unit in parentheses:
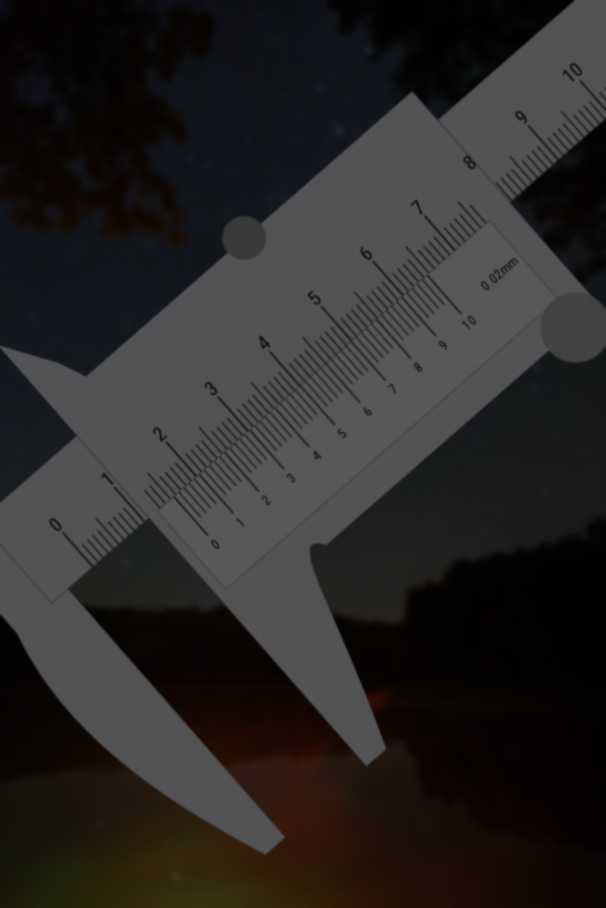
15.6 (mm)
